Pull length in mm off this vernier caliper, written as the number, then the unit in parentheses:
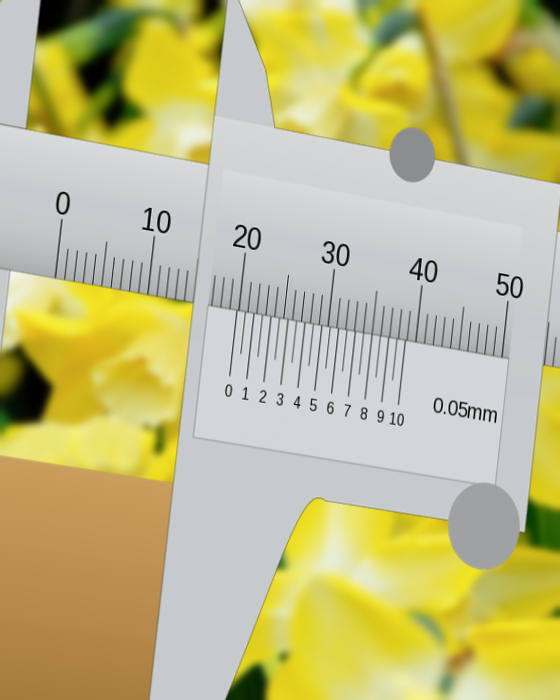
19.8 (mm)
